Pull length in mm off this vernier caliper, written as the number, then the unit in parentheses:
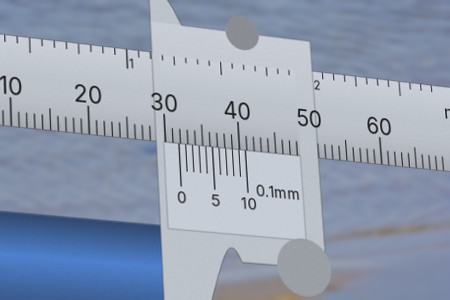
31.8 (mm)
